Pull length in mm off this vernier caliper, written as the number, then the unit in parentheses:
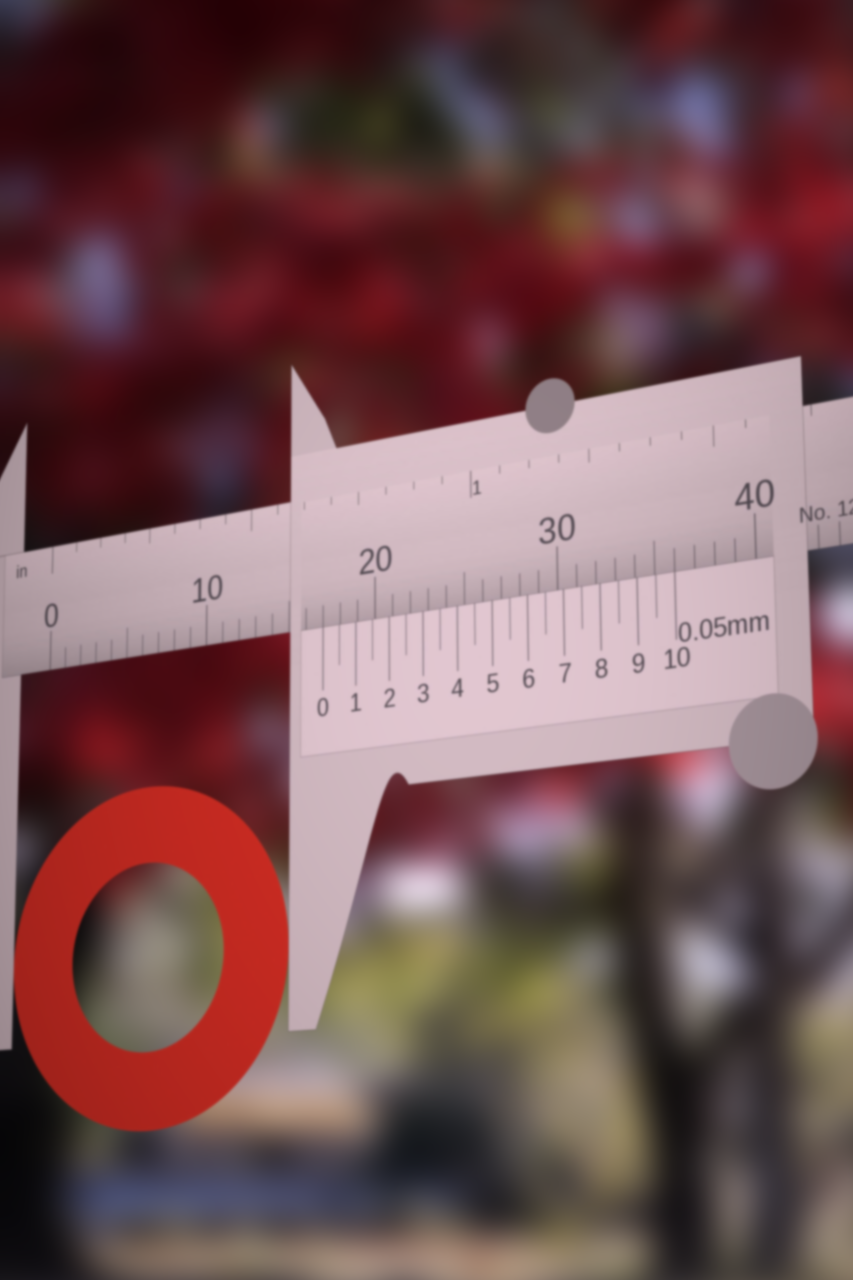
17.0 (mm)
